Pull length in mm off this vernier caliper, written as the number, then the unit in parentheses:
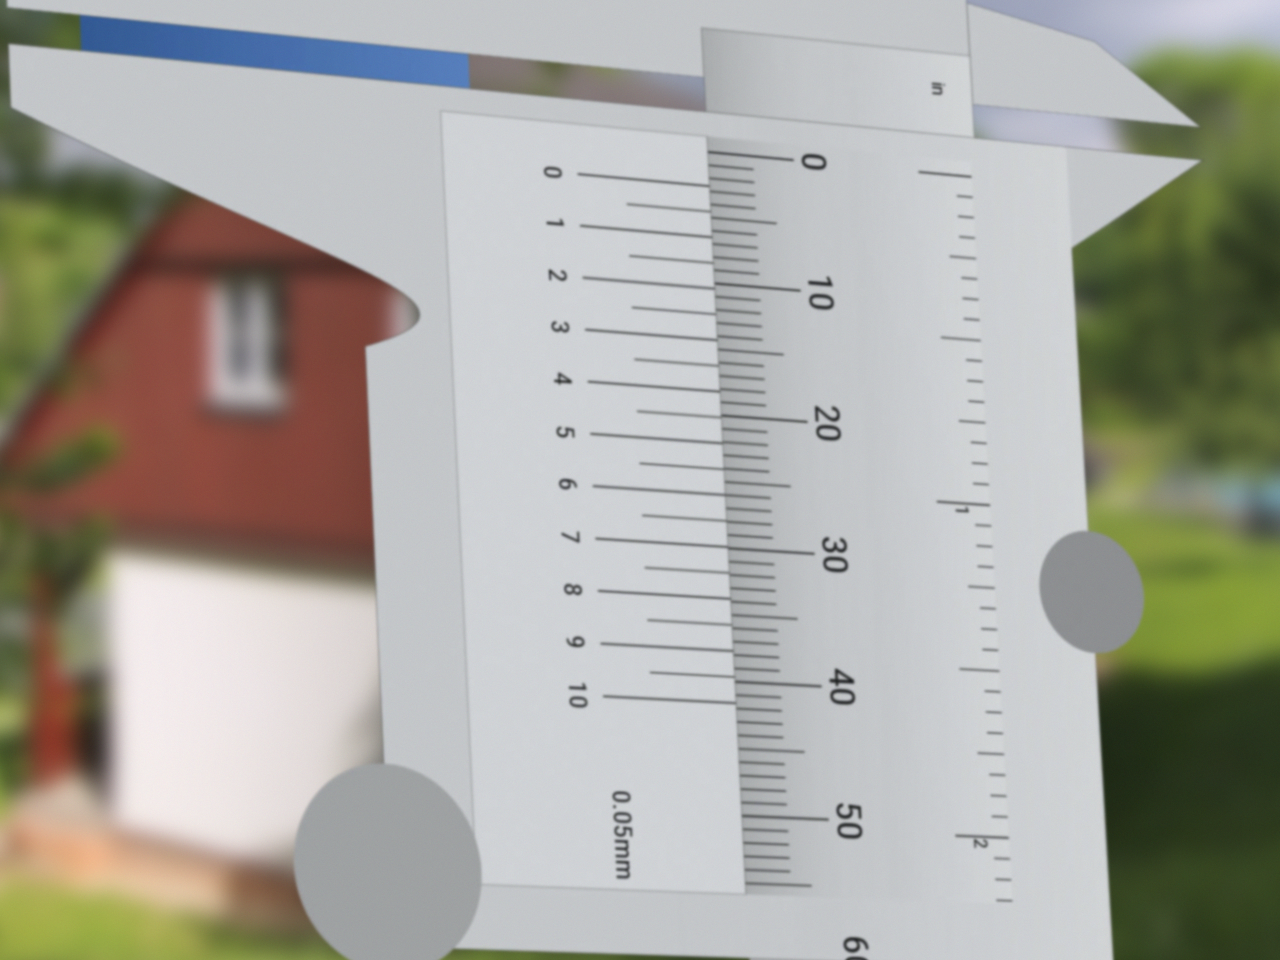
2.6 (mm)
